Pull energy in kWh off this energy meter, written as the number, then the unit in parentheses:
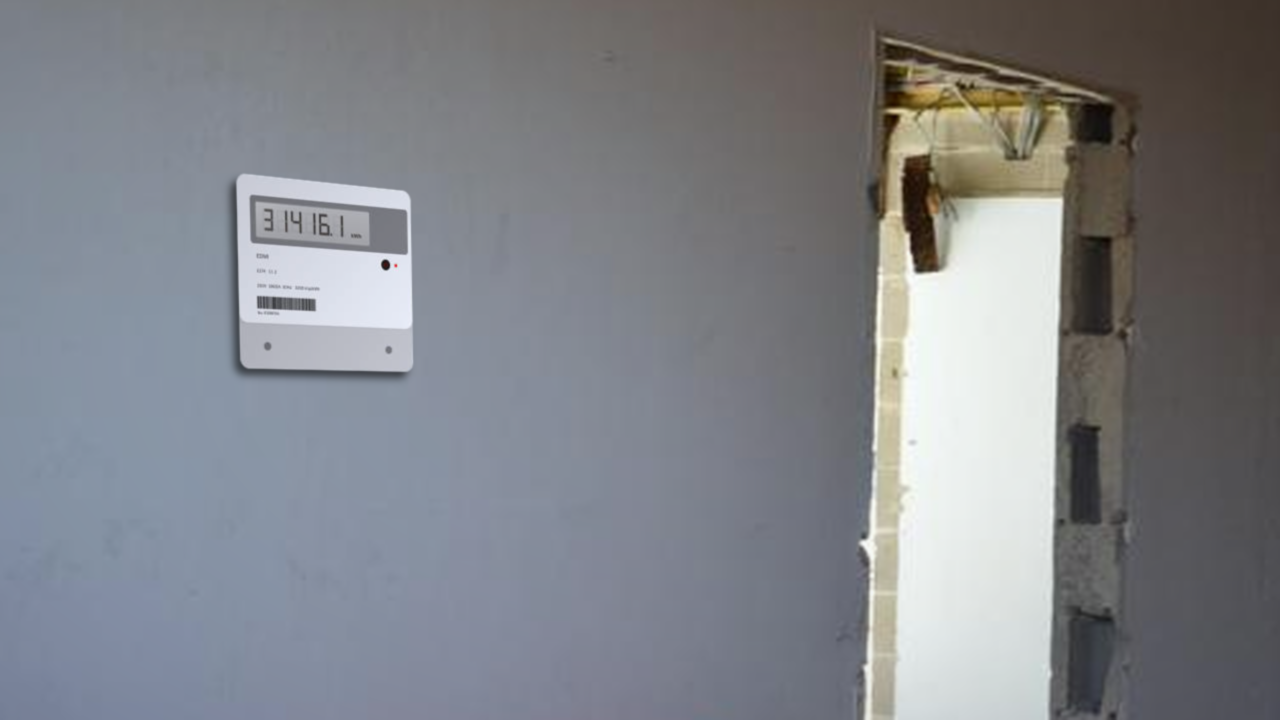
31416.1 (kWh)
